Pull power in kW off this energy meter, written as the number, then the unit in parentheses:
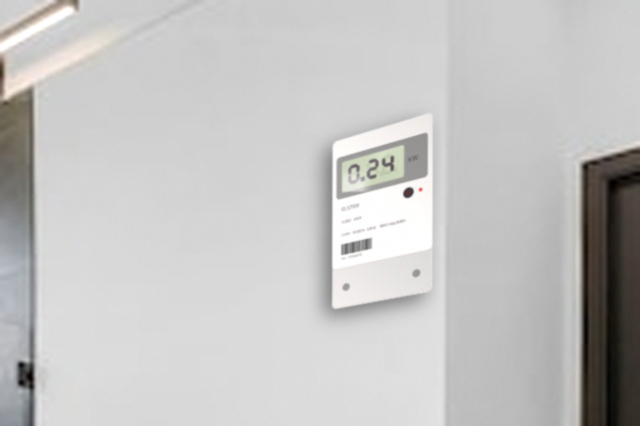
0.24 (kW)
